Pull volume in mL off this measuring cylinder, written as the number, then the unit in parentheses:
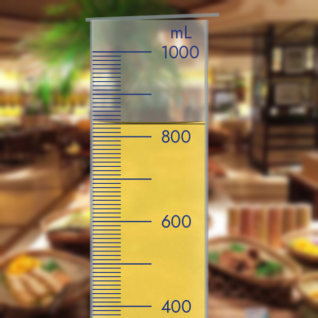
830 (mL)
